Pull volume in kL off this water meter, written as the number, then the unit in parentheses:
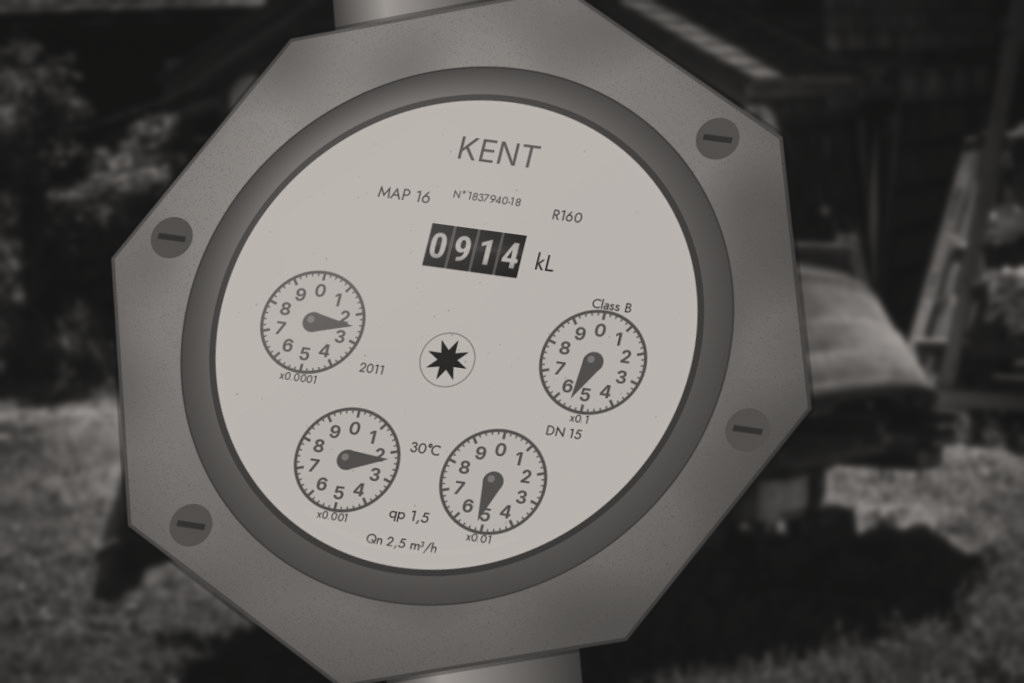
914.5522 (kL)
